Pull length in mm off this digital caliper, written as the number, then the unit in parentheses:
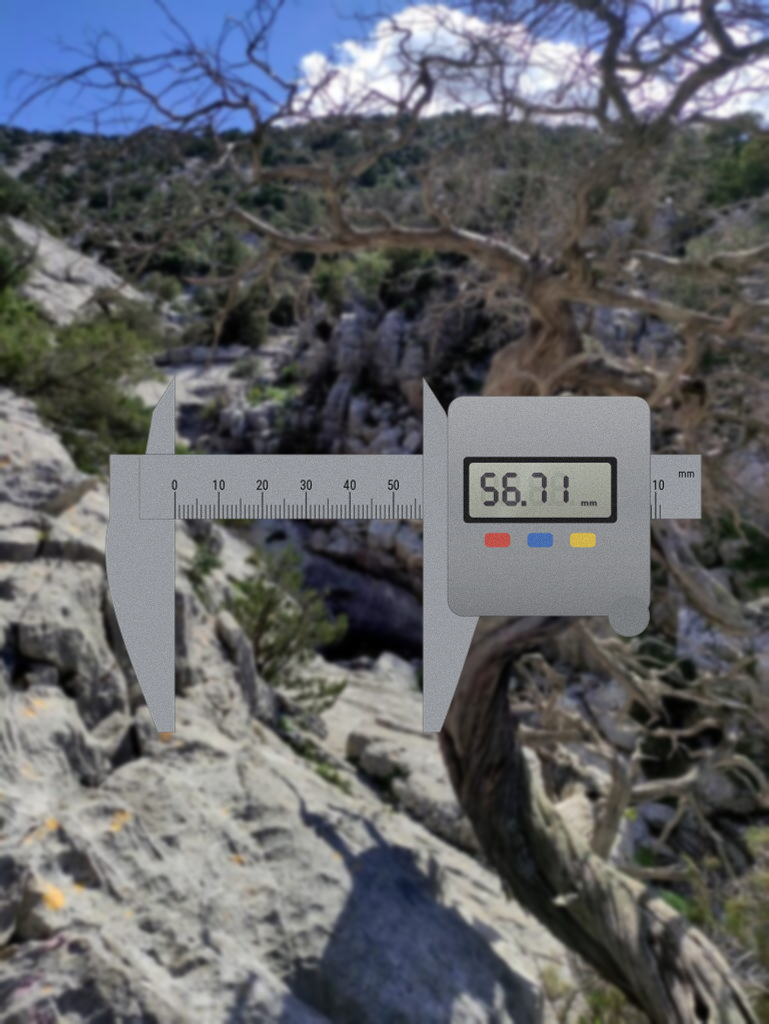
56.71 (mm)
